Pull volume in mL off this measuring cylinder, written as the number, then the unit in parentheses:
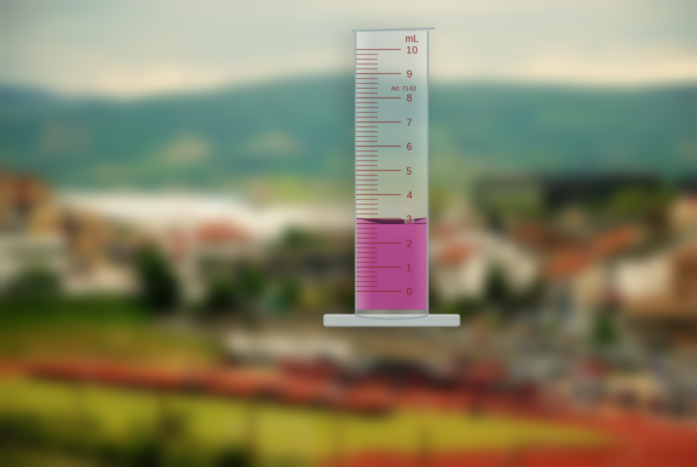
2.8 (mL)
